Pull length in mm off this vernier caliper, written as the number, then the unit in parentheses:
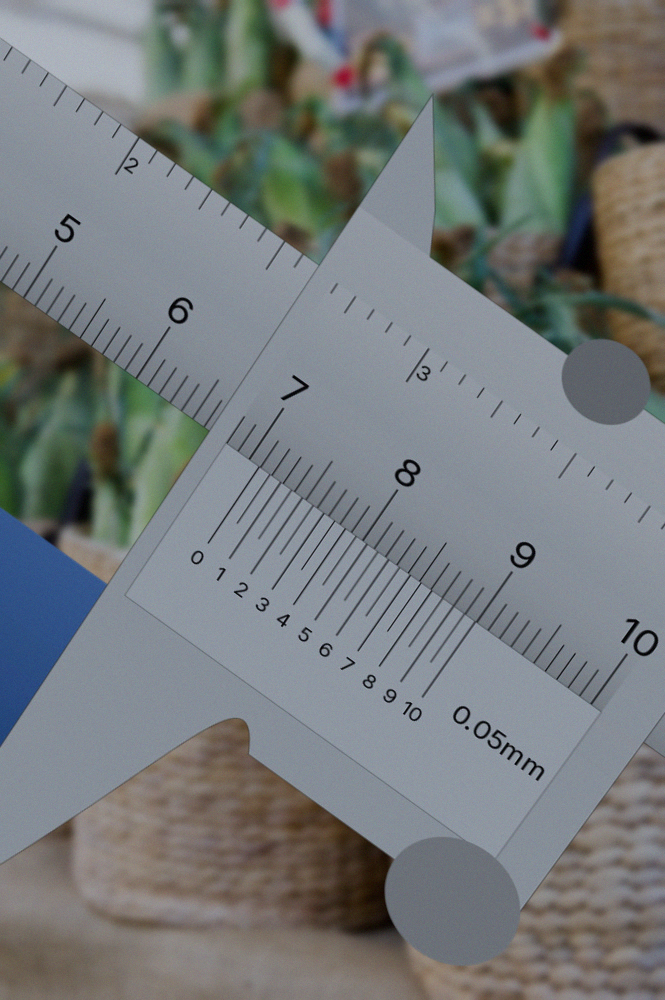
70.9 (mm)
